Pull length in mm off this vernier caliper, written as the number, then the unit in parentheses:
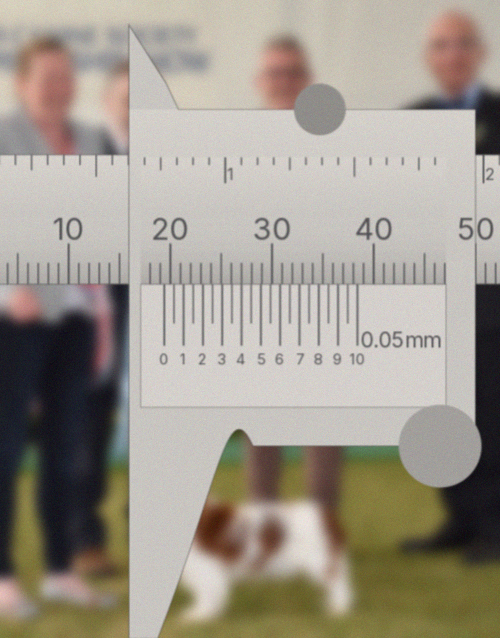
19.4 (mm)
